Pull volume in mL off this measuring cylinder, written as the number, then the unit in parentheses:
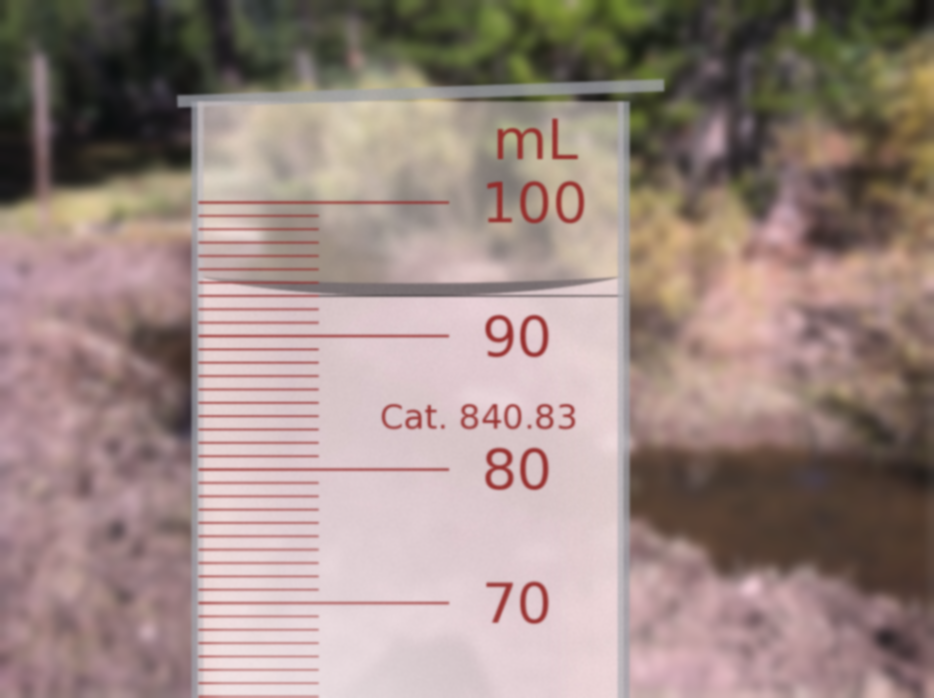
93 (mL)
